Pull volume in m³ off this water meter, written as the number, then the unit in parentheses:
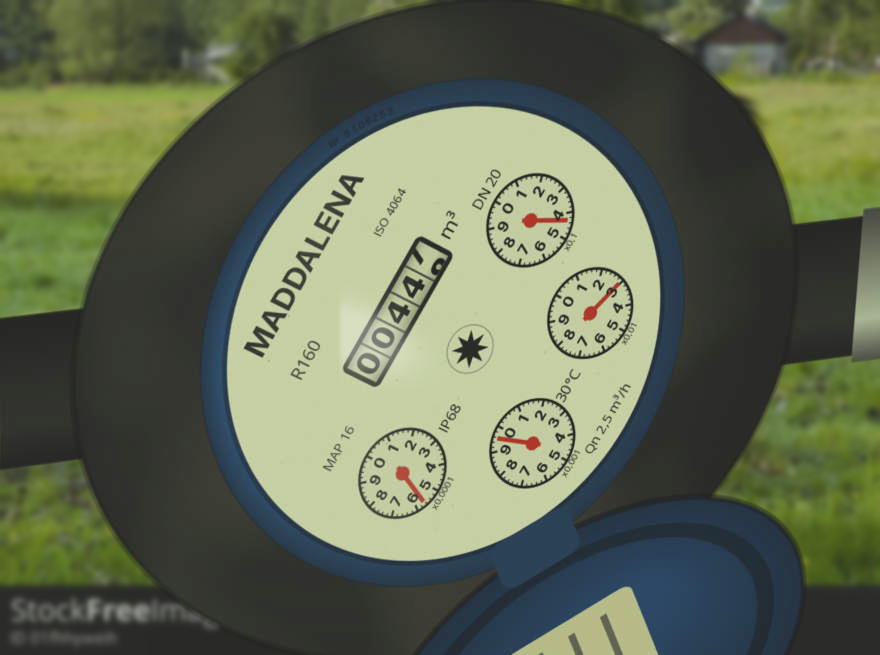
447.4295 (m³)
